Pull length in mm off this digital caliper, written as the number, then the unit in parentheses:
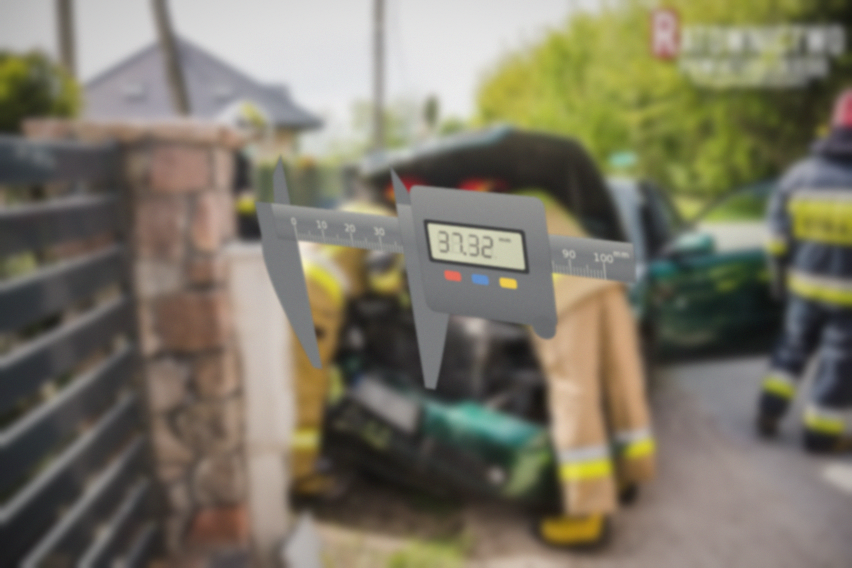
37.32 (mm)
